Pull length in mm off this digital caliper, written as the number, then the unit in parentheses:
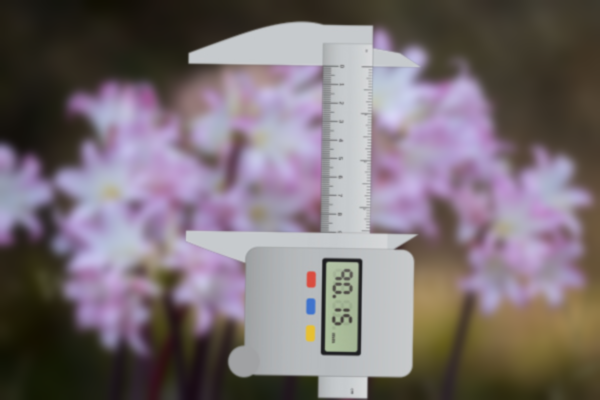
90.15 (mm)
